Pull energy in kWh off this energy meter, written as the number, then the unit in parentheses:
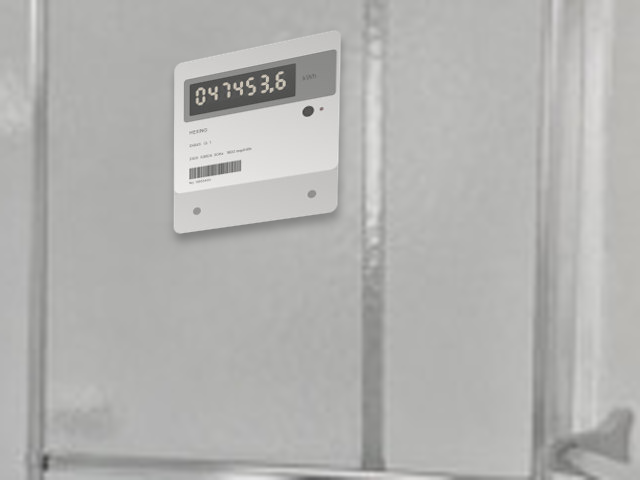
47453.6 (kWh)
